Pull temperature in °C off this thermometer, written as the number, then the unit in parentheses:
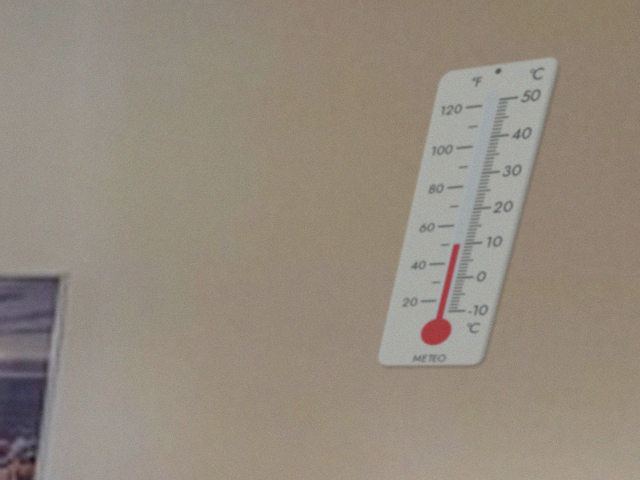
10 (°C)
